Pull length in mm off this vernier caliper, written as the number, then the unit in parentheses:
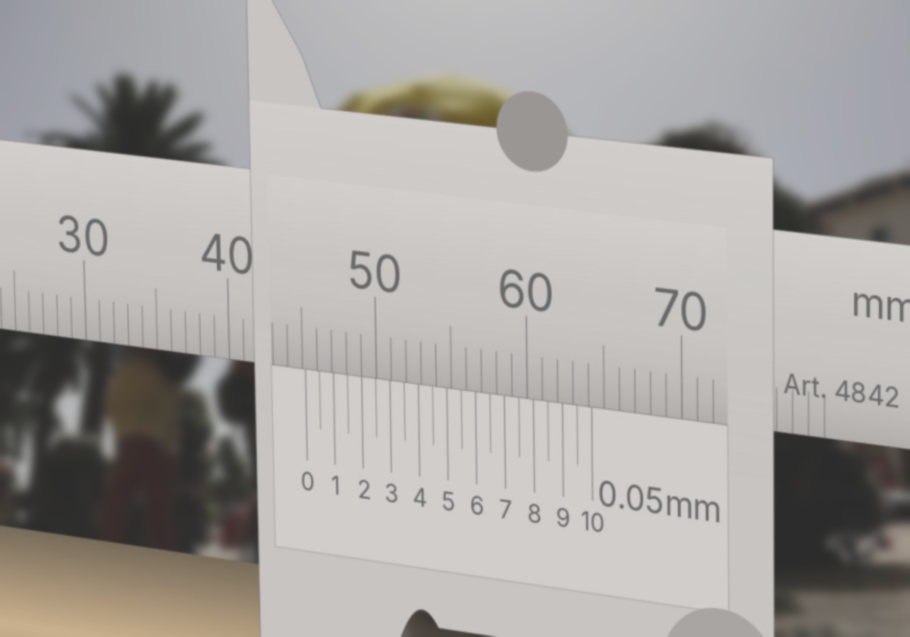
45.2 (mm)
